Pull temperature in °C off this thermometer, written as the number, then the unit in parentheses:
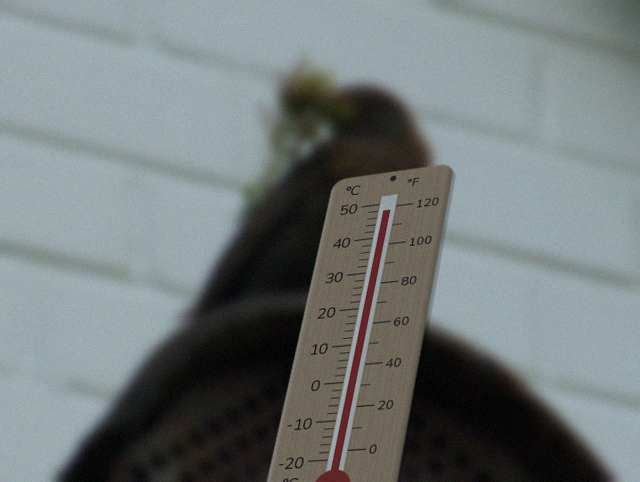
48 (°C)
